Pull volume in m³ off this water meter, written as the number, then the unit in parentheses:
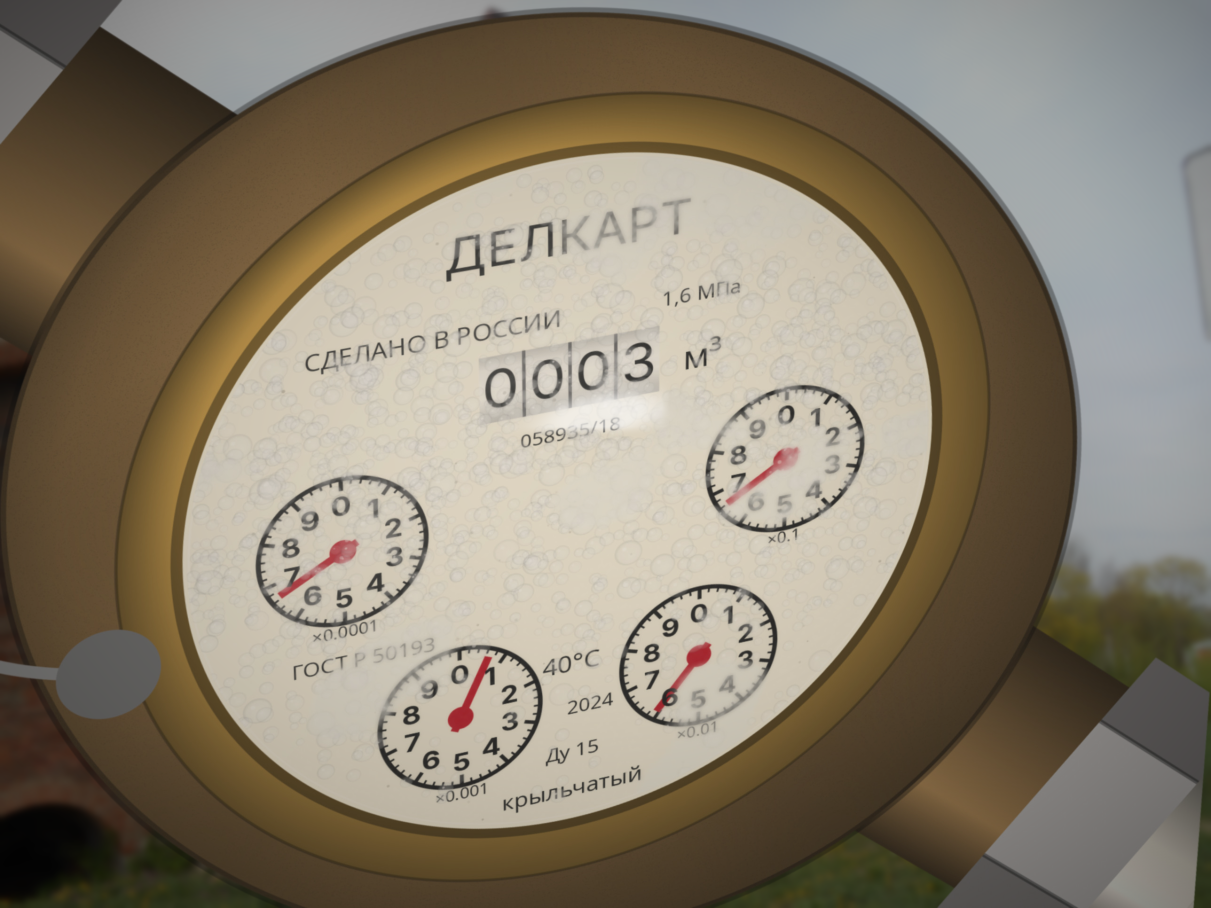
3.6606 (m³)
